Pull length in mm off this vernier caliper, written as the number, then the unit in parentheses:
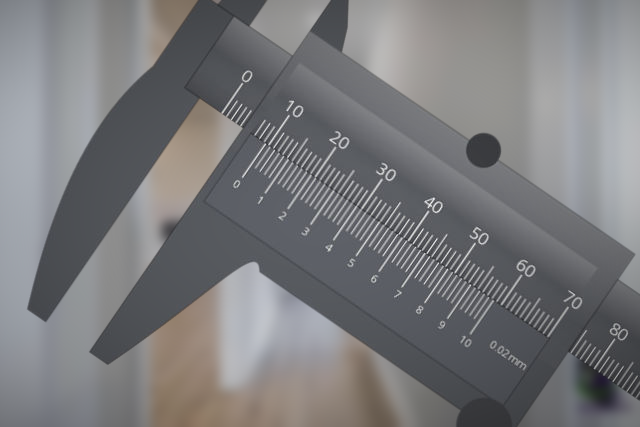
9.4 (mm)
